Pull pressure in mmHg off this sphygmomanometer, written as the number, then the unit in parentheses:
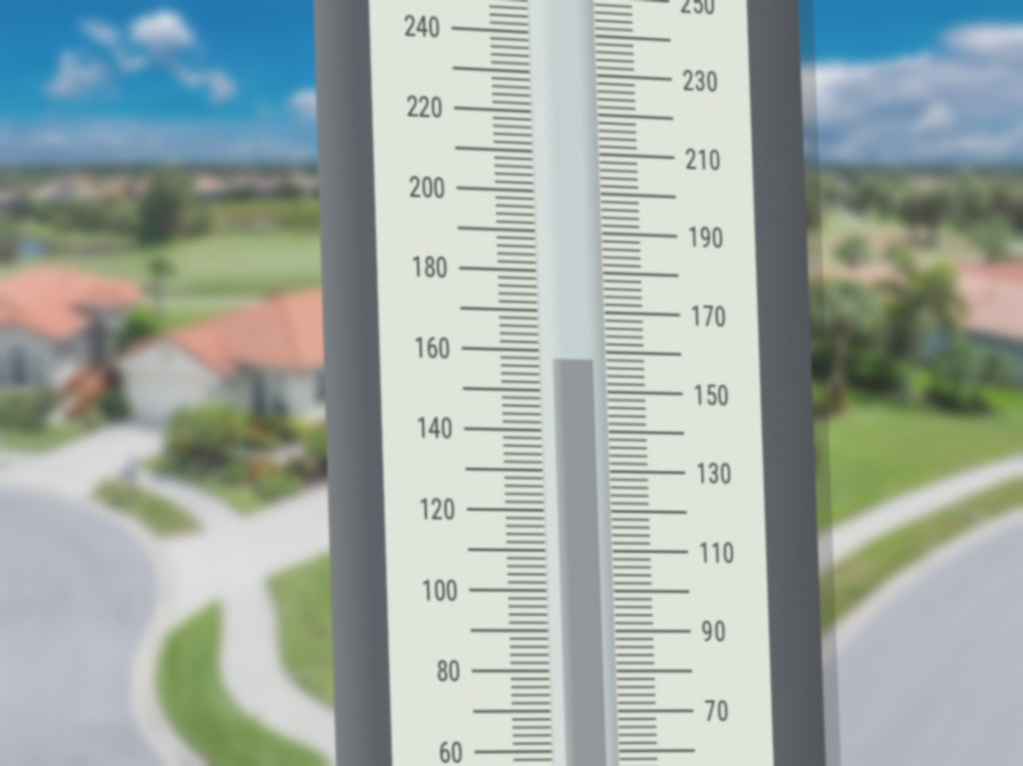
158 (mmHg)
